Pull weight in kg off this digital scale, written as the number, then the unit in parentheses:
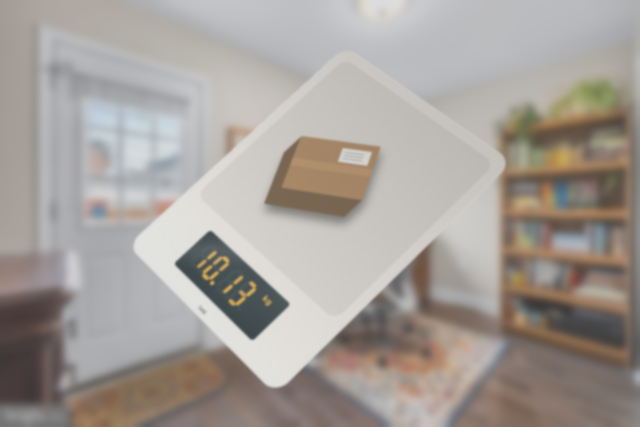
10.13 (kg)
